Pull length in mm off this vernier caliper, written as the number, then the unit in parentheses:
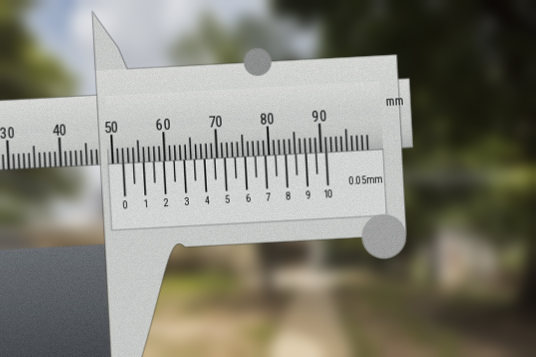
52.0 (mm)
